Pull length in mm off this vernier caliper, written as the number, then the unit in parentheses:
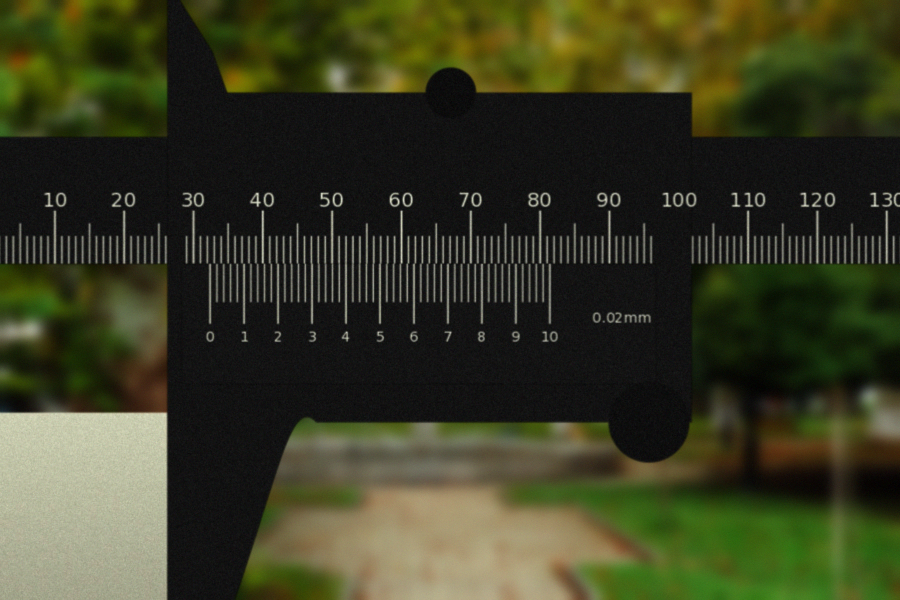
32.4 (mm)
